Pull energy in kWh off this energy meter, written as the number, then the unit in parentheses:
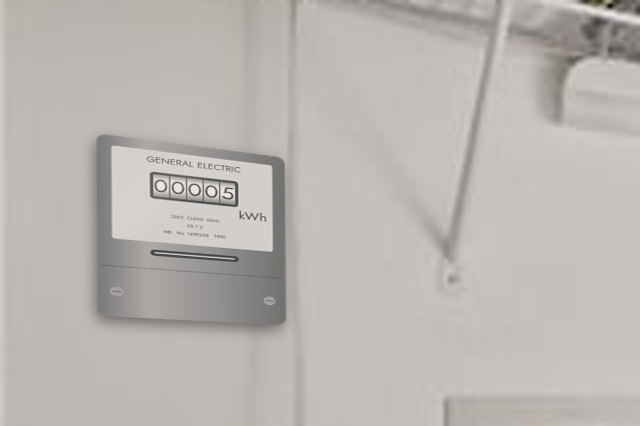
5 (kWh)
